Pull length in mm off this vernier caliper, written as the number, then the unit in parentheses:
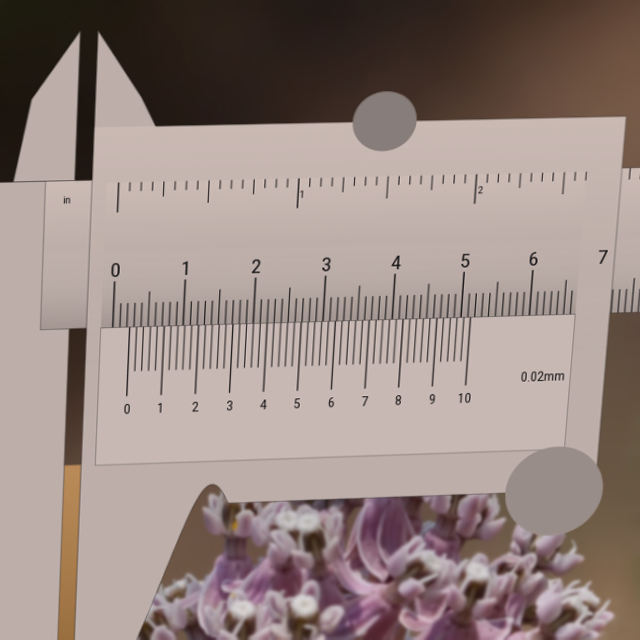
2.4 (mm)
